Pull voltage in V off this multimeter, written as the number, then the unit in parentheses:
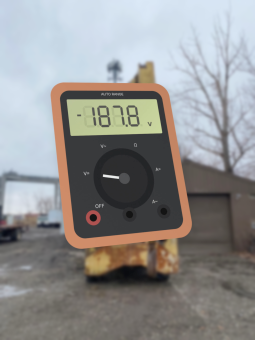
-187.8 (V)
